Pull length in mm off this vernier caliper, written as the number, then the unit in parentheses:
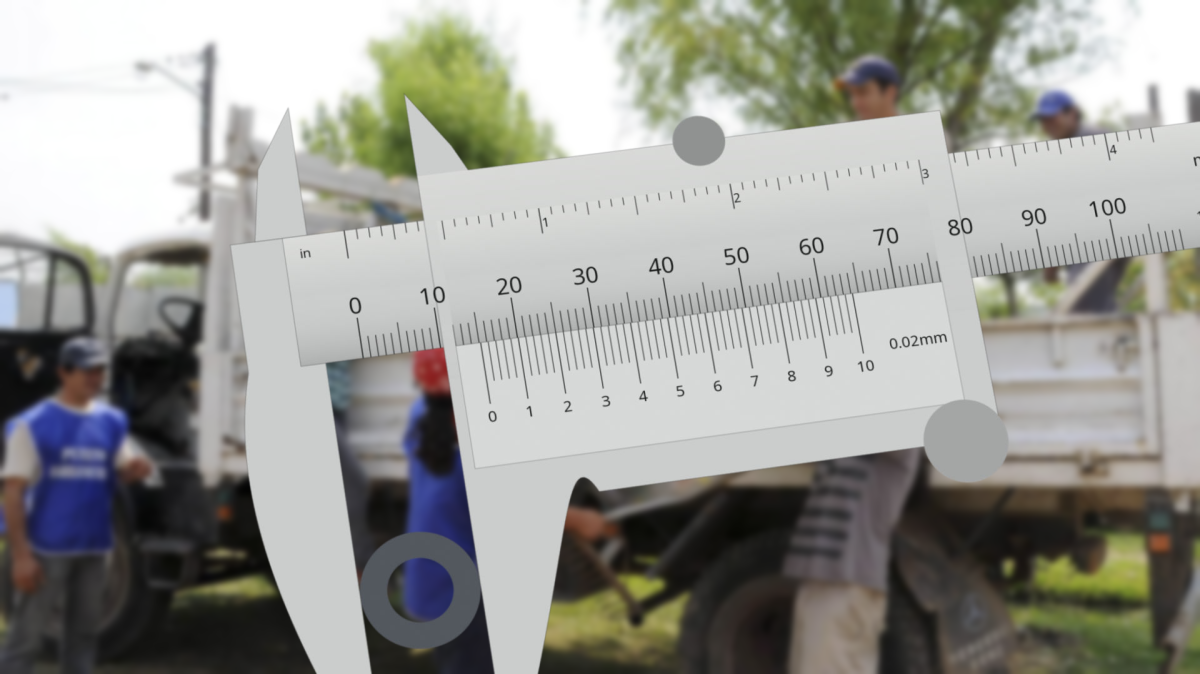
15.2 (mm)
